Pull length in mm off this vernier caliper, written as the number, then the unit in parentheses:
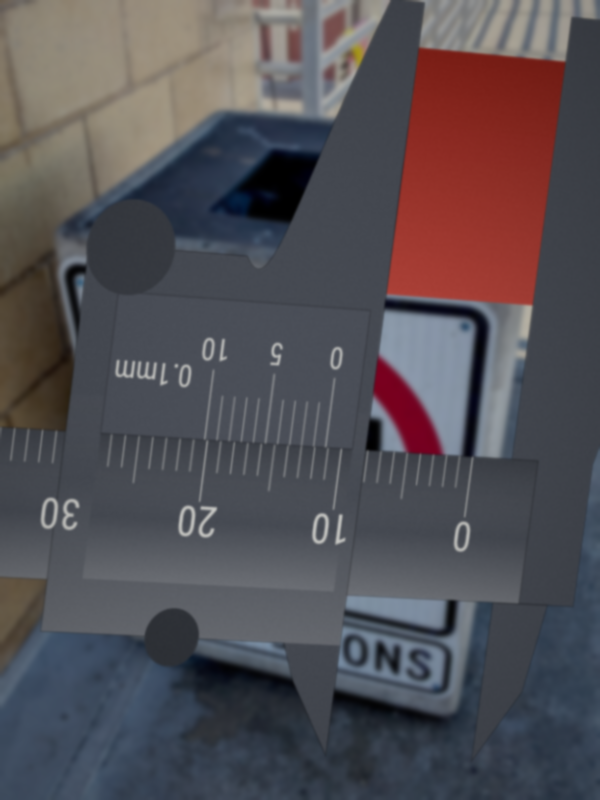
11.2 (mm)
